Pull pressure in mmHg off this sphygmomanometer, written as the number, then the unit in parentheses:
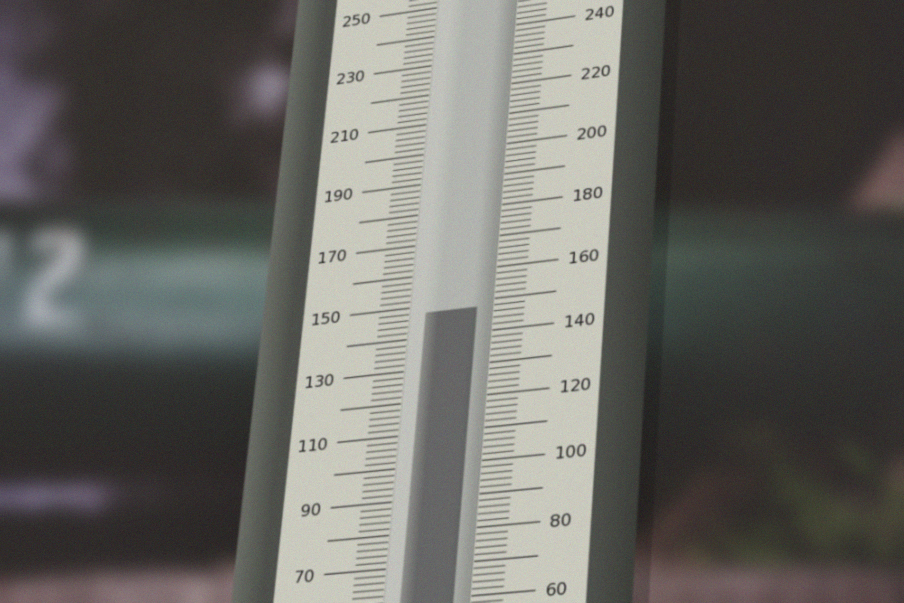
148 (mmHg)
